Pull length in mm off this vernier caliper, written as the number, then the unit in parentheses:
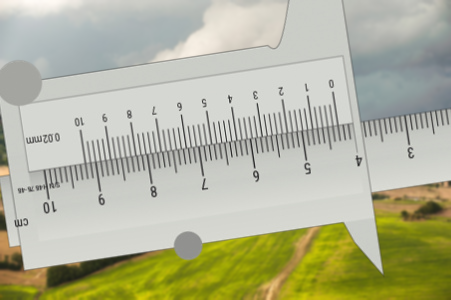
43.0 (mm)
